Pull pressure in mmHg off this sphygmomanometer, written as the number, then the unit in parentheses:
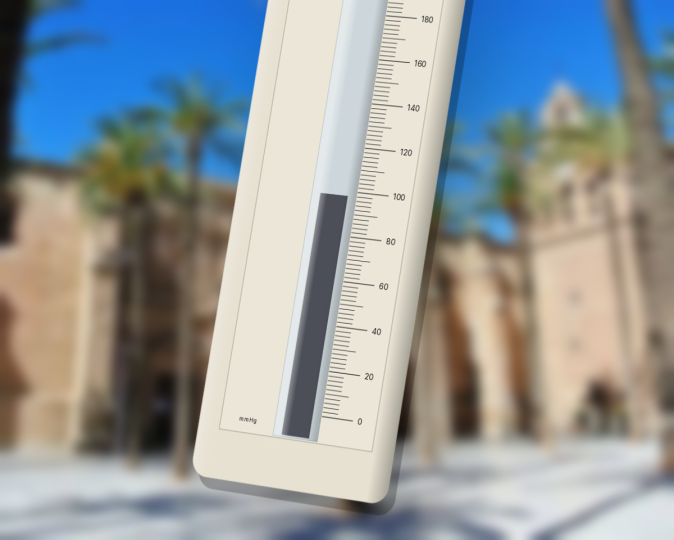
98 (mmHg)
